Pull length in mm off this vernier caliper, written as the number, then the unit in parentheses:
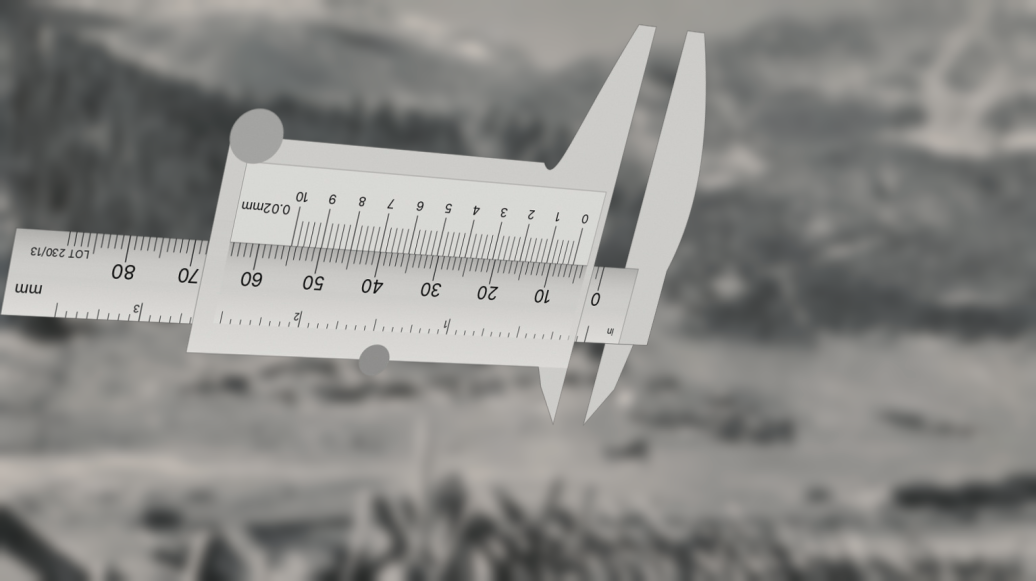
5.8 (mm)
